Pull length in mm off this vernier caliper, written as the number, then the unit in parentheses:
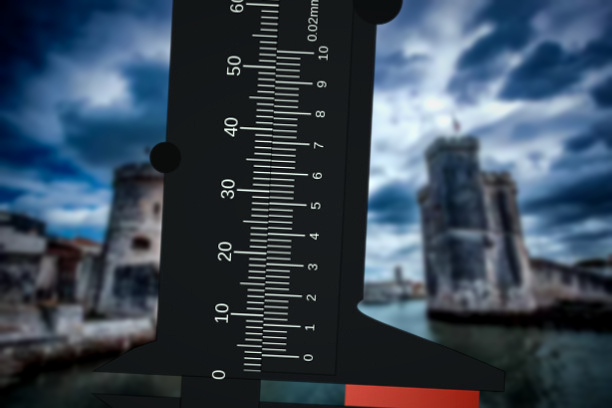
3.6 (mm)
